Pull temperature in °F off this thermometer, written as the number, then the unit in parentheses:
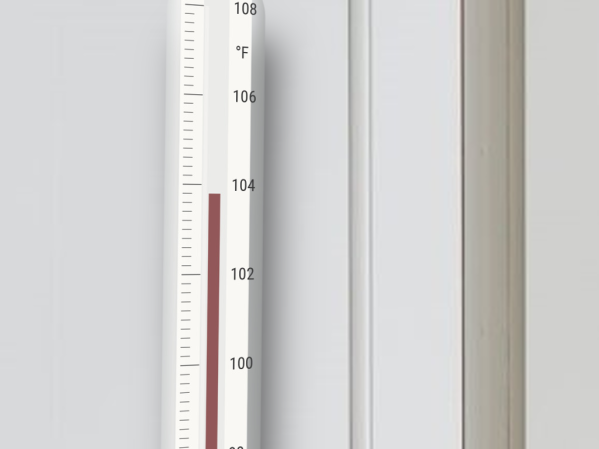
103.8 (°F)
